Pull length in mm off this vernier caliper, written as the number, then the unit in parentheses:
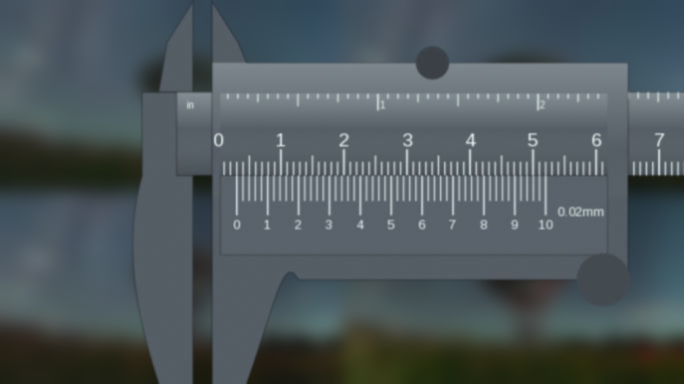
3.0 (mm)
